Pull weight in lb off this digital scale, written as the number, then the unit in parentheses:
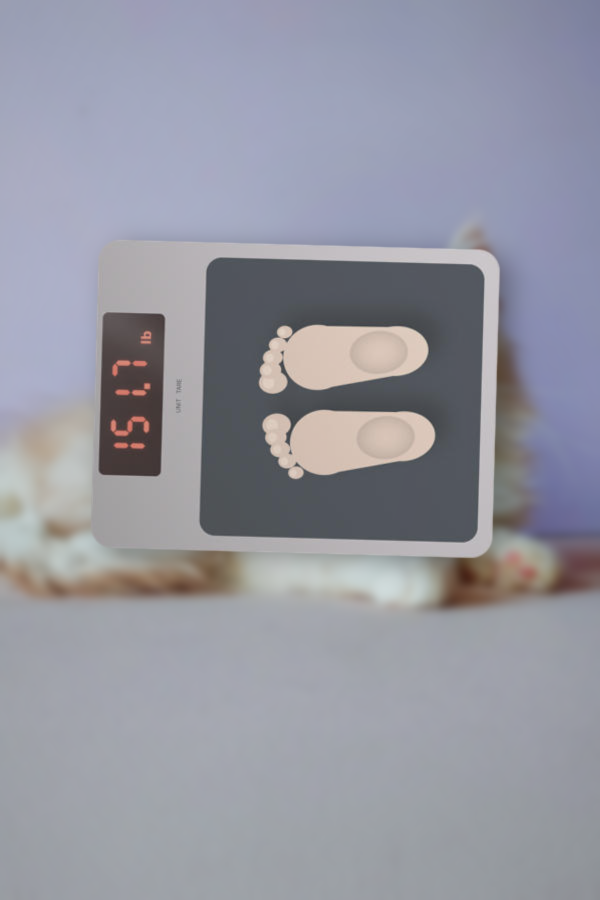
151.7 (lb)
